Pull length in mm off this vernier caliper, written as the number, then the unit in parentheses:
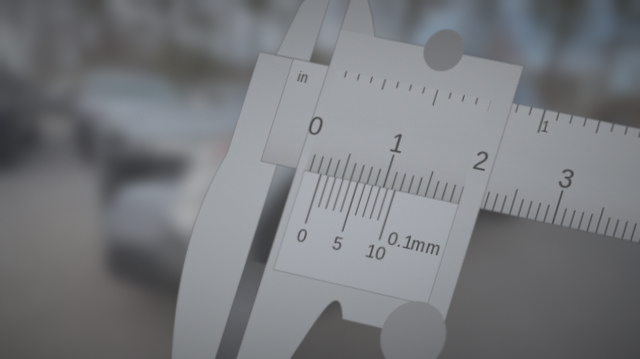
2.4 (mm)
